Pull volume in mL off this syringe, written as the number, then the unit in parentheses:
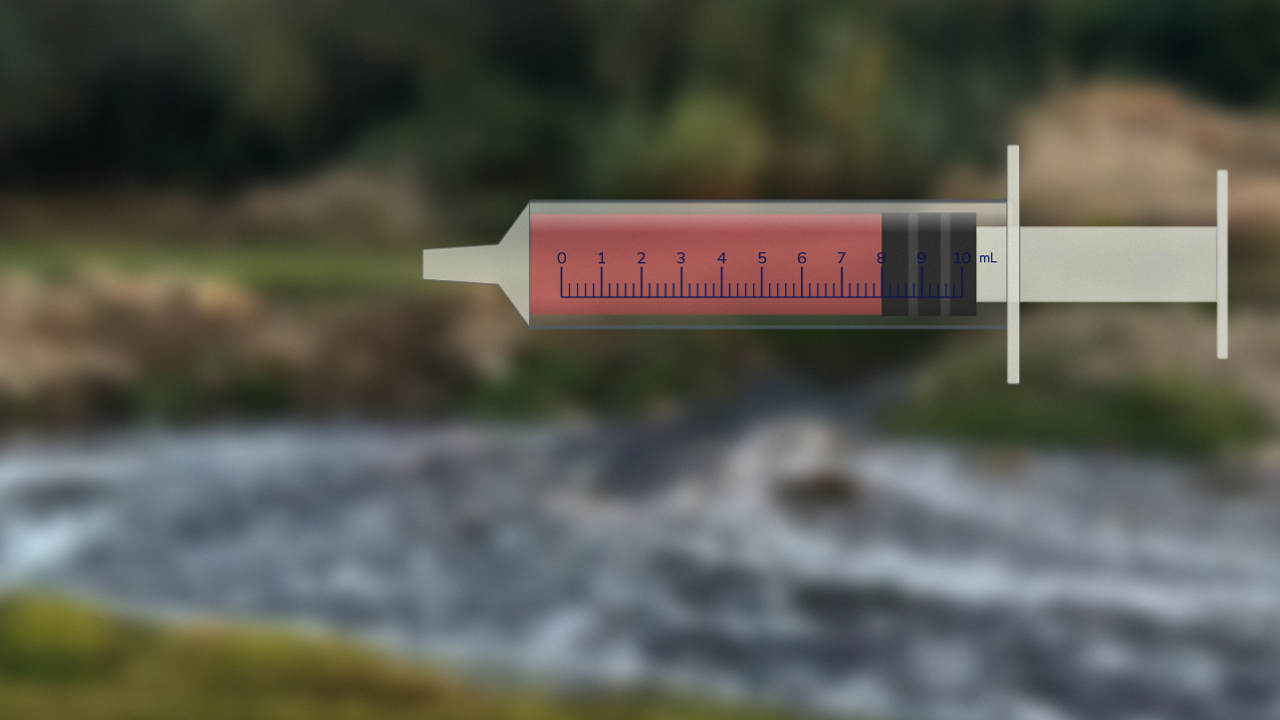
8 (mL)
